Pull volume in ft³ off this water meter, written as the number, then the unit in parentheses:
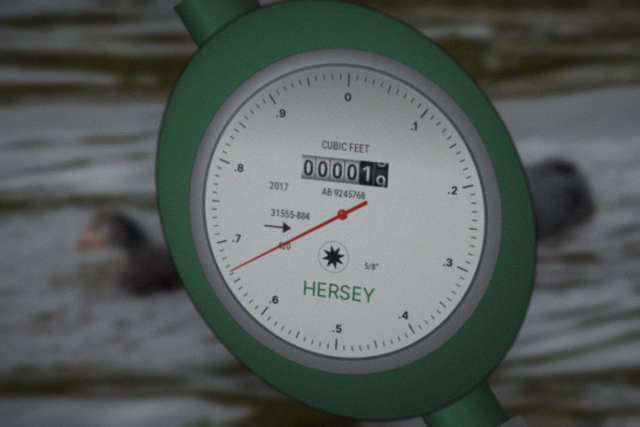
18.66 (ft³)
